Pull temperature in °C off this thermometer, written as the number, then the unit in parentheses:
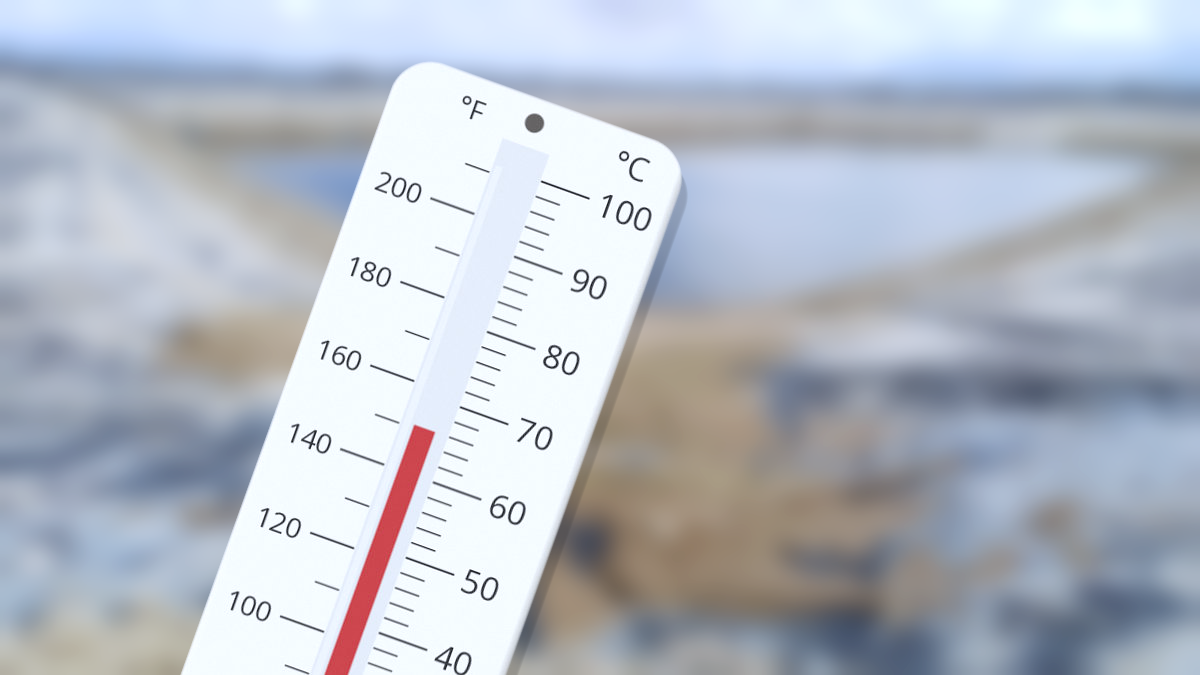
66 (°C)
